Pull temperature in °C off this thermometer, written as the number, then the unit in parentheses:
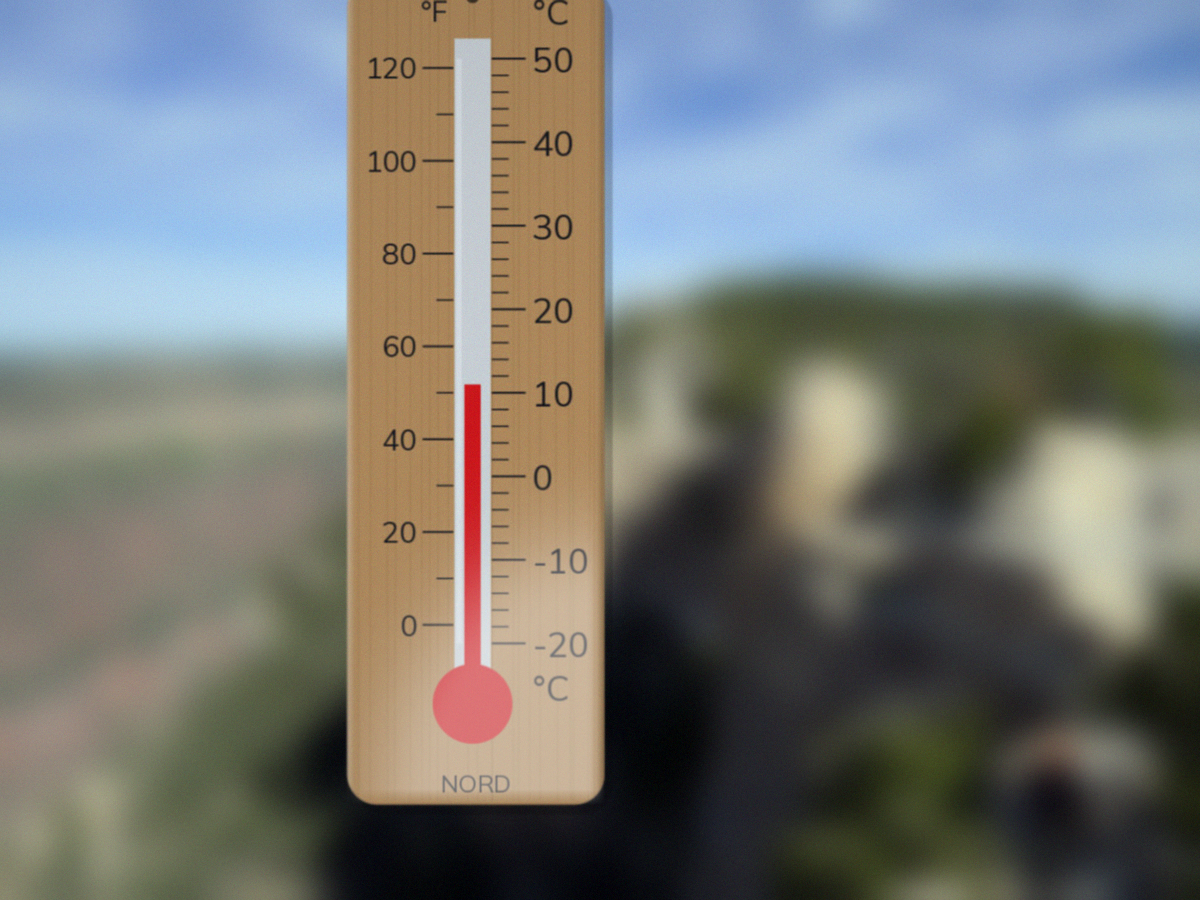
11 (°C)
